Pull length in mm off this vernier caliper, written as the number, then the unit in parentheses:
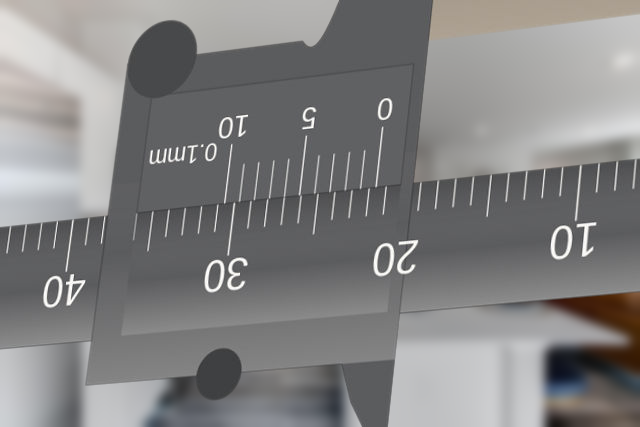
21.6 (mm)
